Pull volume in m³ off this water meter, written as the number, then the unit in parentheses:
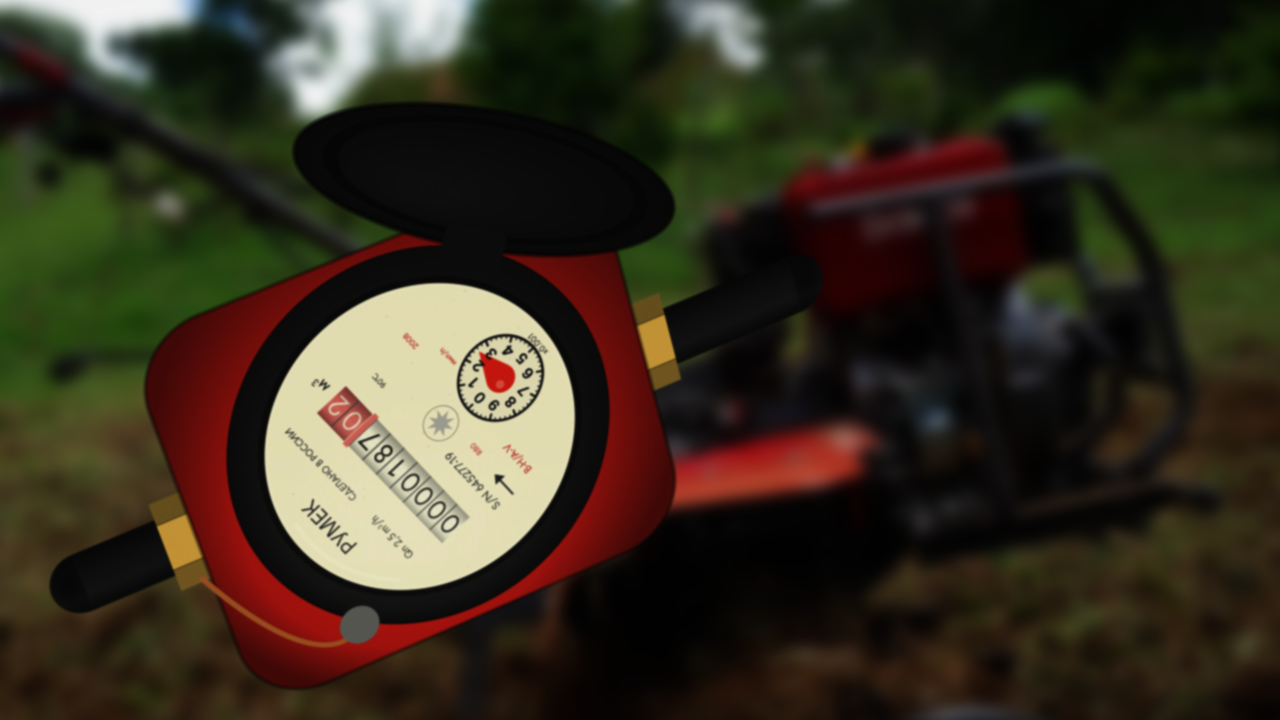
187.022 (m³)
